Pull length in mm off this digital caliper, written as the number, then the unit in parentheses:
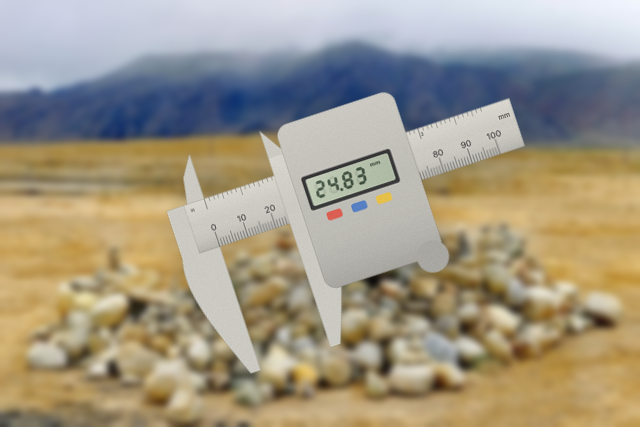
24.83 (mm)
